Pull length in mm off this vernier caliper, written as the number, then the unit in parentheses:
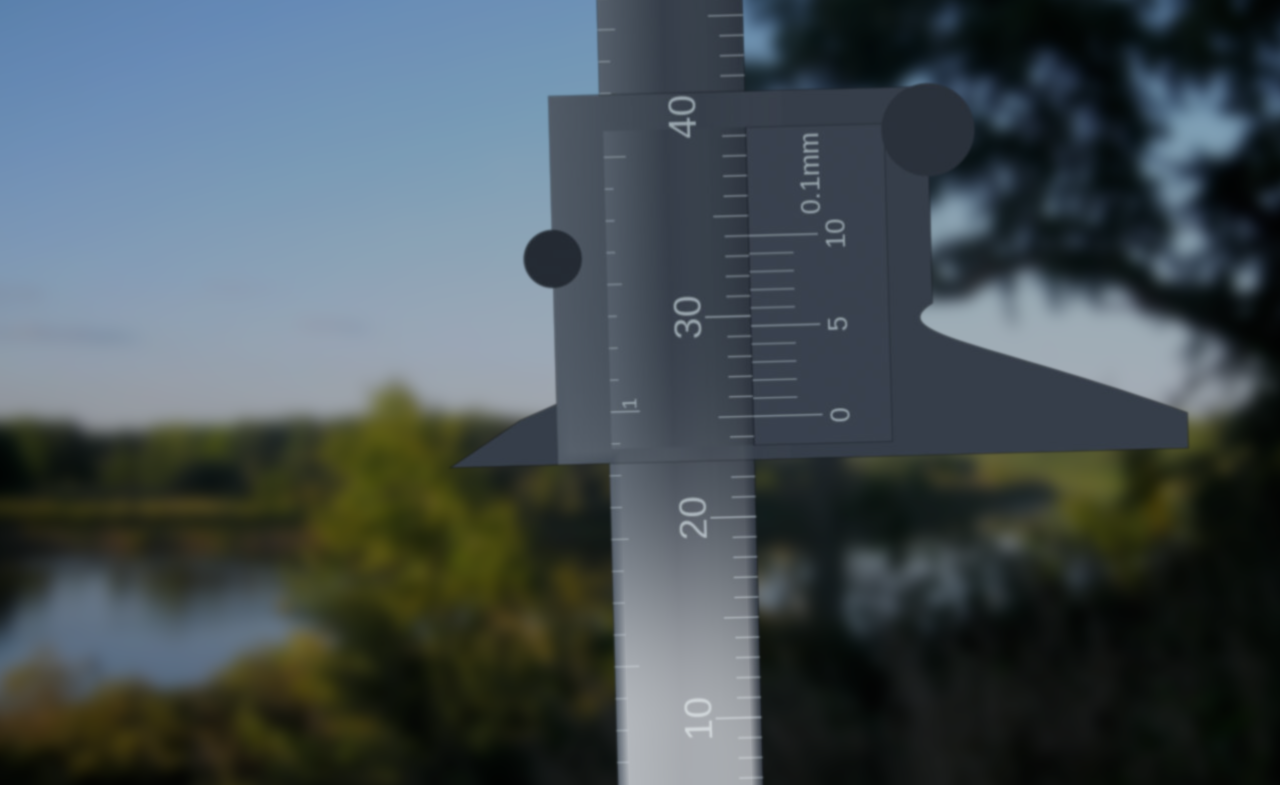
25.0 (mm)
